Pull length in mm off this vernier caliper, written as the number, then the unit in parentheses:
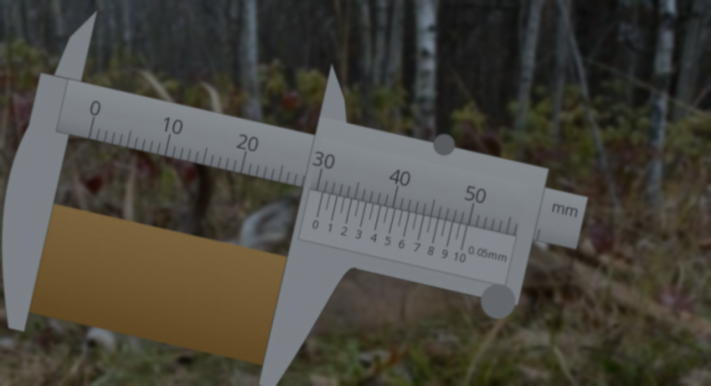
30.8 (mm)
